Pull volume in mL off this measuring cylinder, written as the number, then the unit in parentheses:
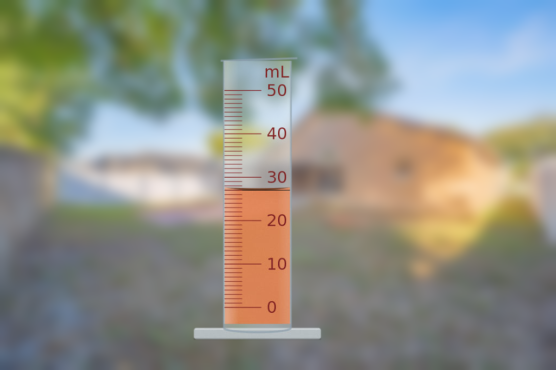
27 (mL)
